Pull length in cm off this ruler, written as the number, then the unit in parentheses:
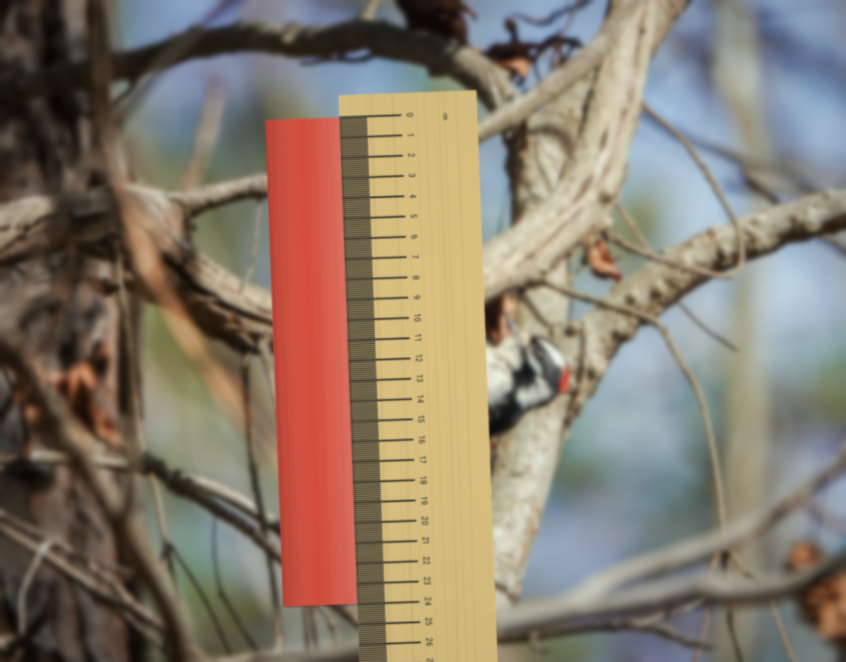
24 (cm)
